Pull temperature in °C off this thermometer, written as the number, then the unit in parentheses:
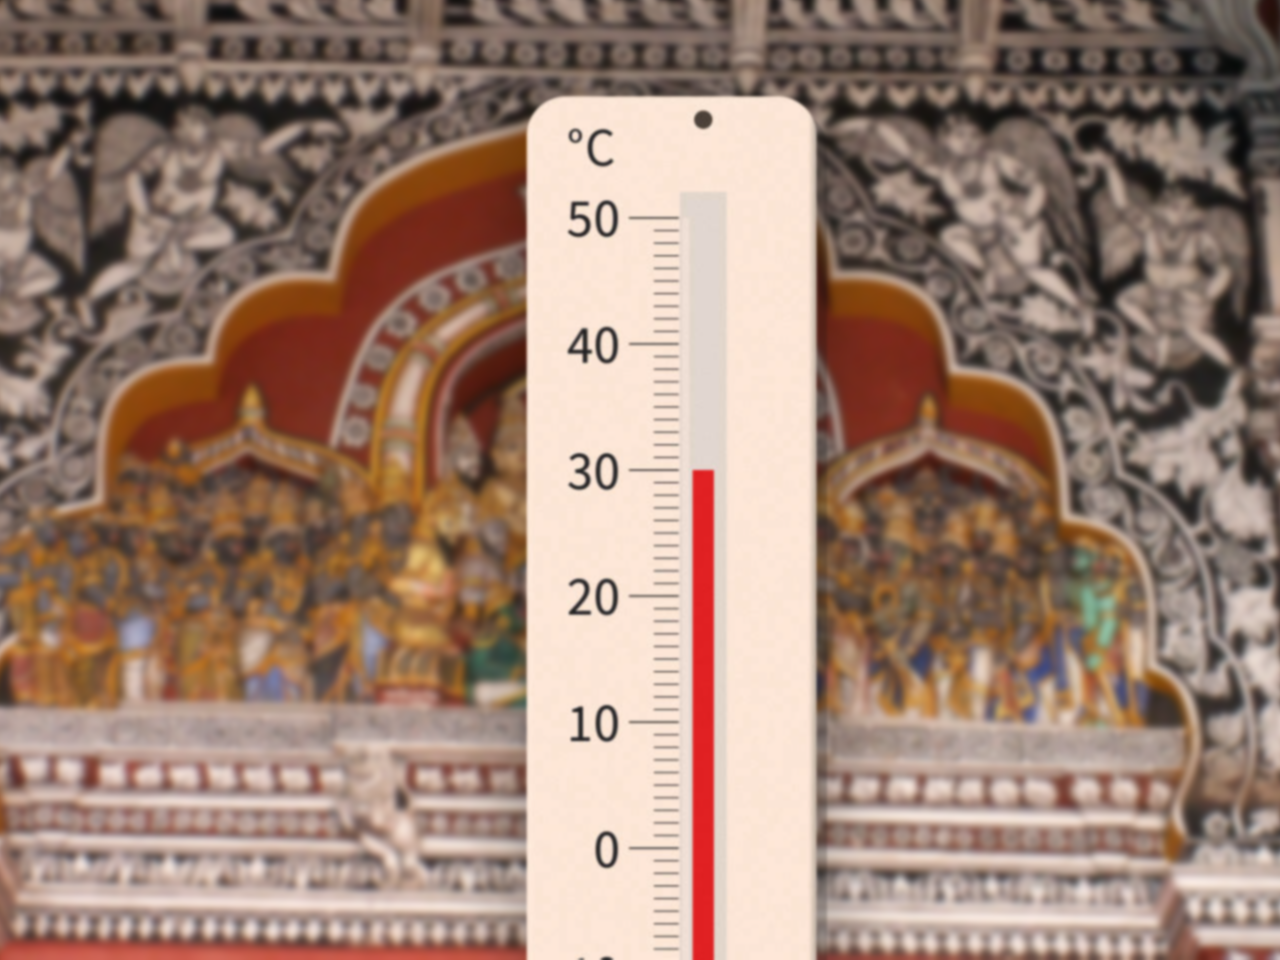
30 (°C)
